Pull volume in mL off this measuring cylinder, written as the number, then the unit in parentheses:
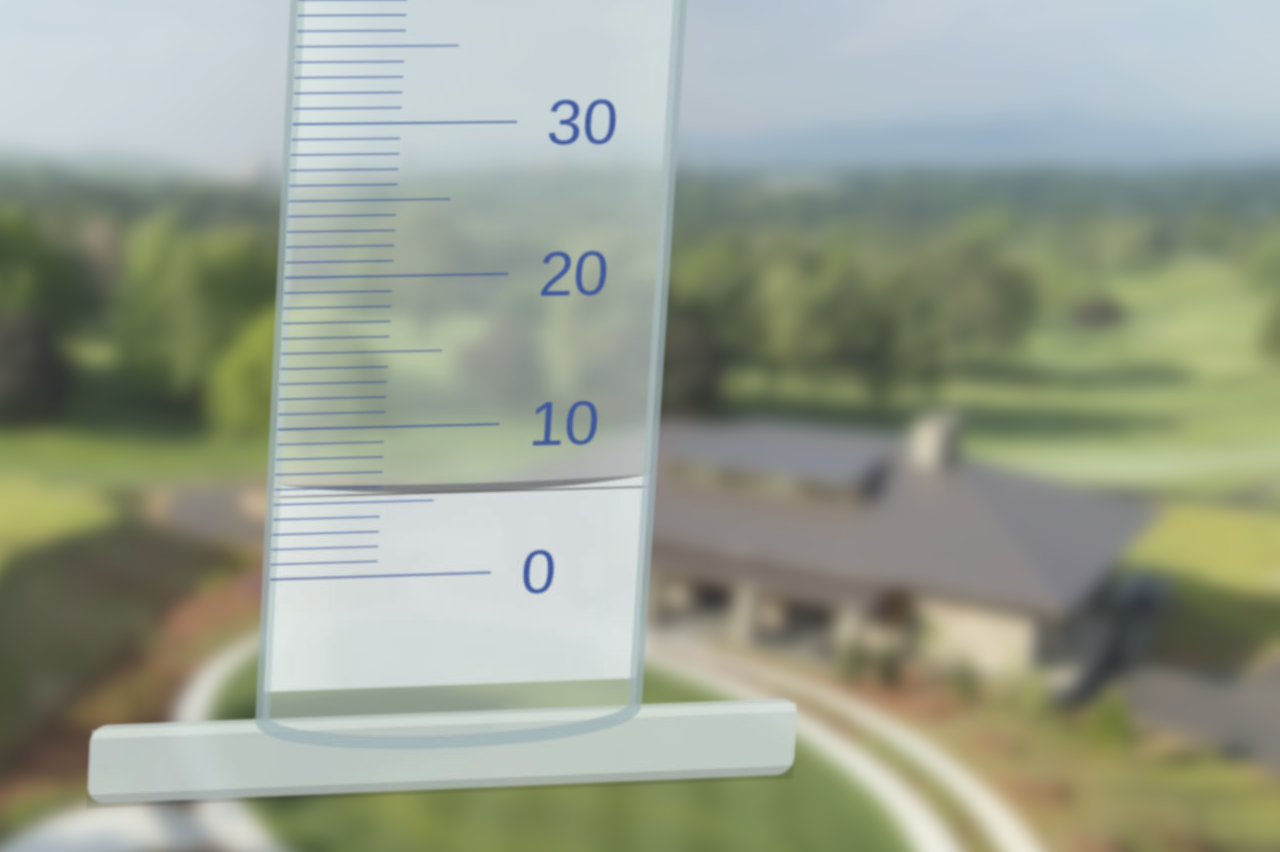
5.5 (mL)
